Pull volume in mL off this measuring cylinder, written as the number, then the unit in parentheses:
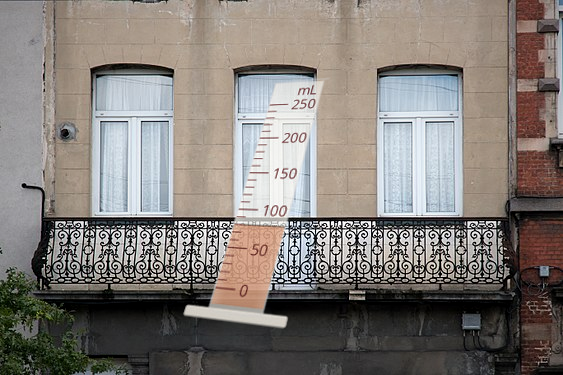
80 (mL)
